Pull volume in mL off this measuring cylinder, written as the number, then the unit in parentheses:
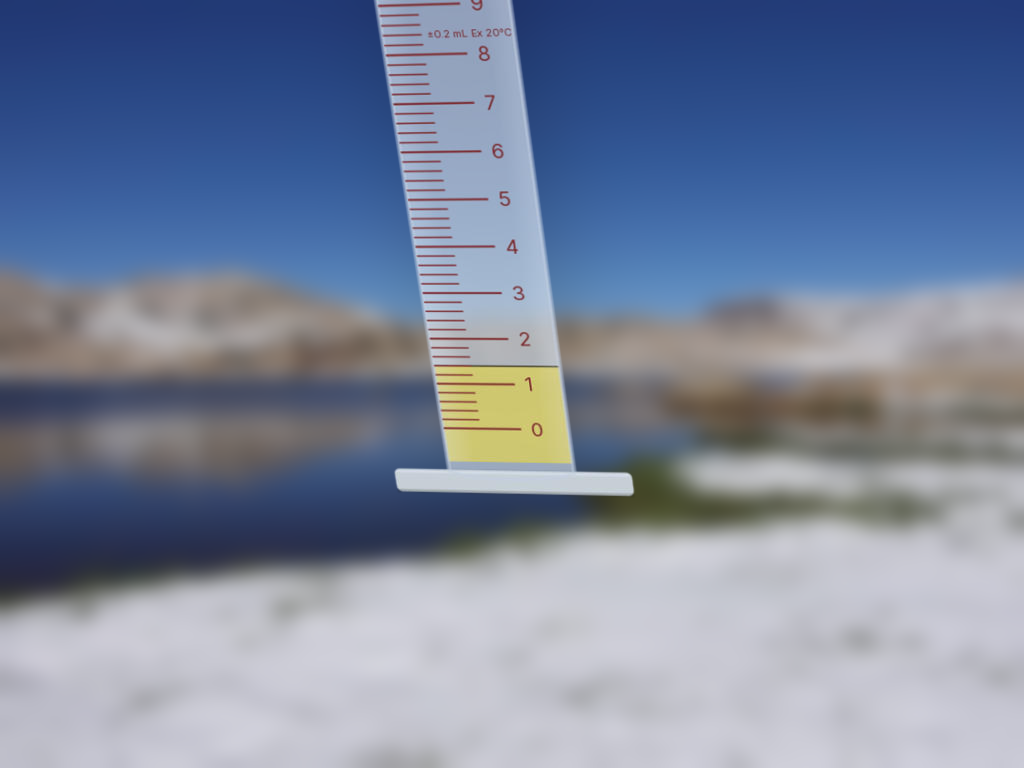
1.4 (mL)
